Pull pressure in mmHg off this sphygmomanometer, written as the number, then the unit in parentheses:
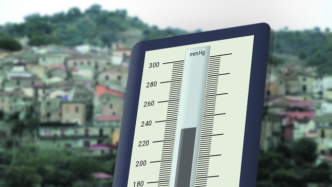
230 (mmHg)
